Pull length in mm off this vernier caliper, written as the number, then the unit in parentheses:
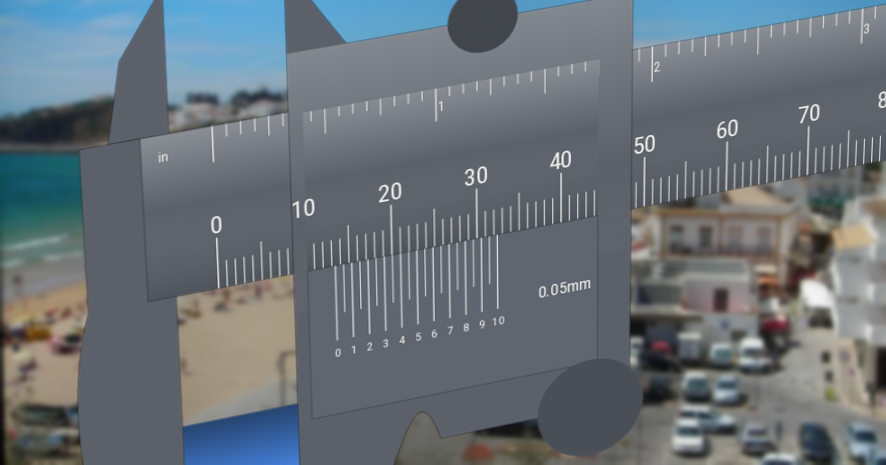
13.4 (mm)
